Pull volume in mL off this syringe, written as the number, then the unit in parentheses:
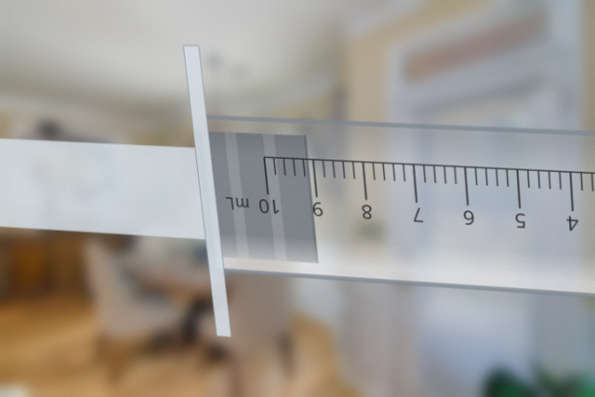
9.1 (mL)
